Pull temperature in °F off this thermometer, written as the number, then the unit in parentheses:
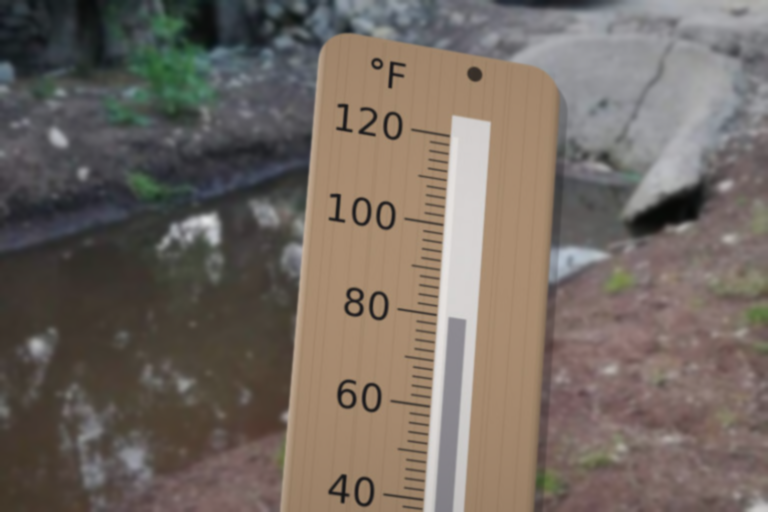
80 (°F)
